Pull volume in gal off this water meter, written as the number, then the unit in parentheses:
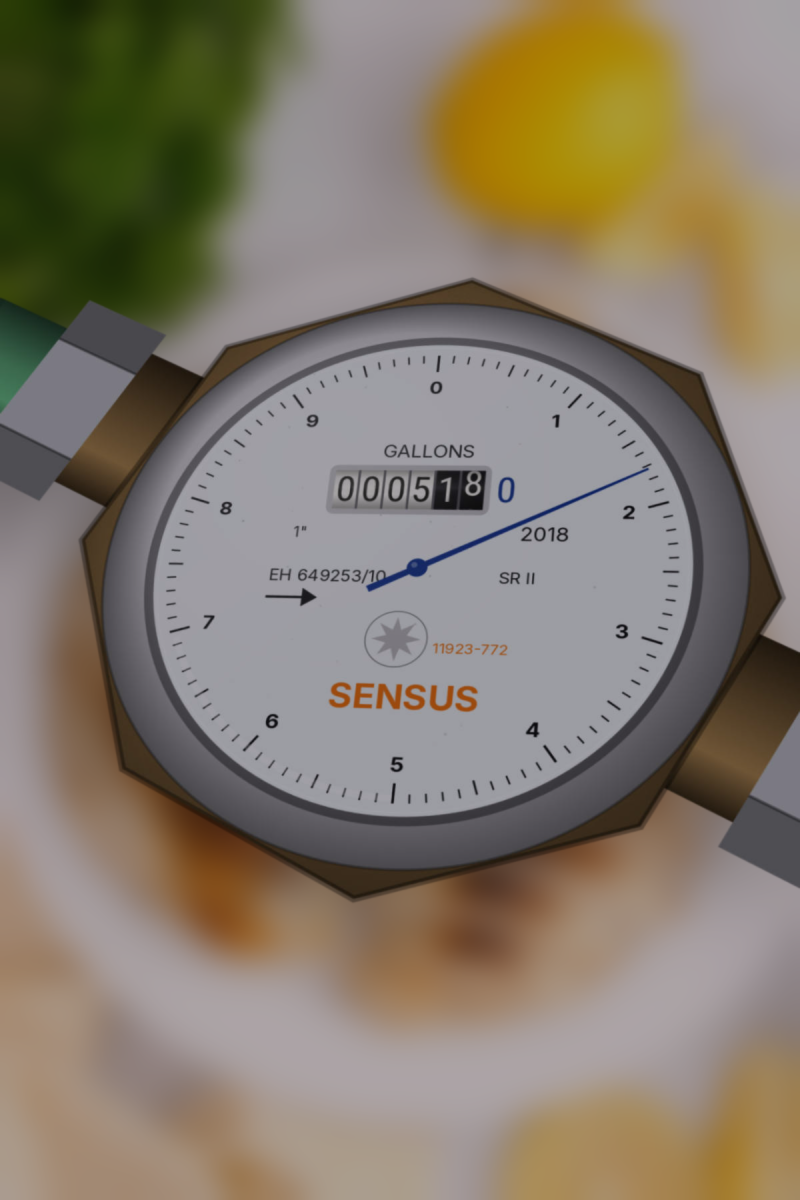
5181.7 (gal)
